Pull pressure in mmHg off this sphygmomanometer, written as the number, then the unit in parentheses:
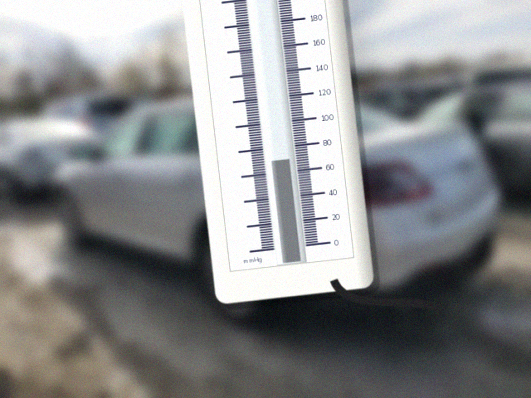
70 (mmHg)
